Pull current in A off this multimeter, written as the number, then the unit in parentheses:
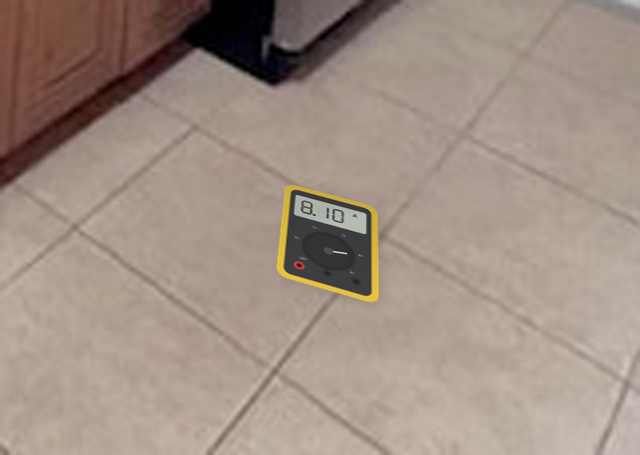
8.10 (A)
